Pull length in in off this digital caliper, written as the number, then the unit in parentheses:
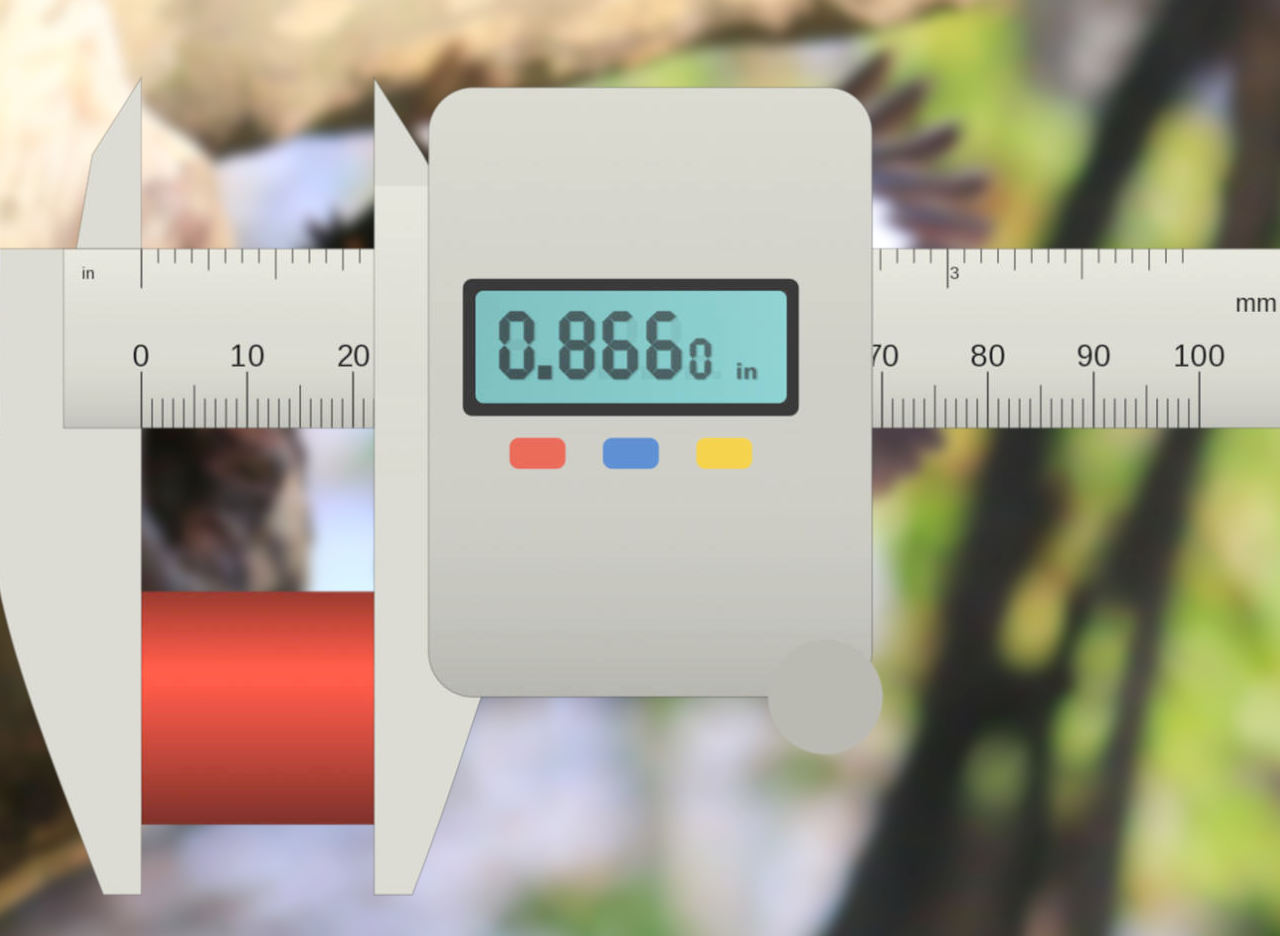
0.8660 (in)
